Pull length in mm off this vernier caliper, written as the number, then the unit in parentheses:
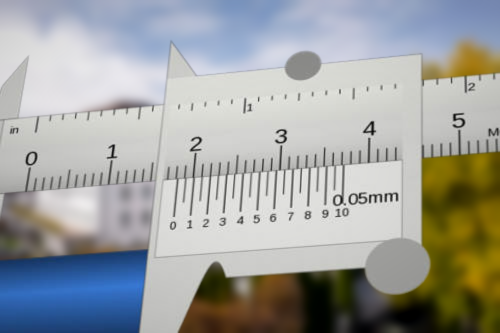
18.2 (mm)
